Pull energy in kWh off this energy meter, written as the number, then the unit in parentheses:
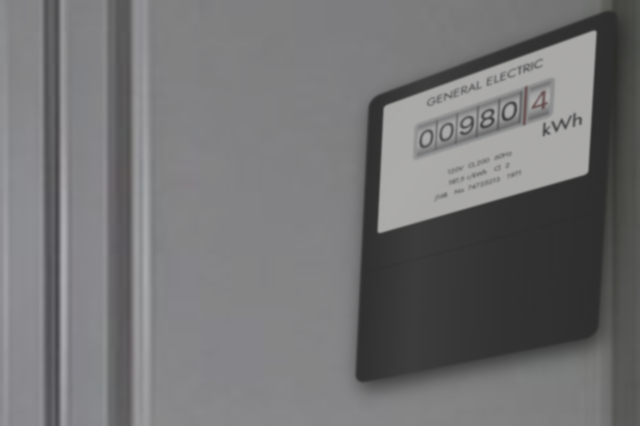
980.4 (kWh)
